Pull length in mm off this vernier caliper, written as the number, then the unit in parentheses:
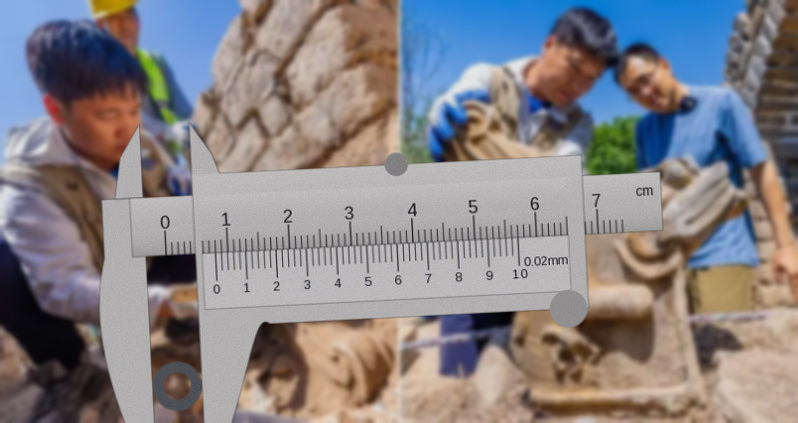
8.0 (mm)
